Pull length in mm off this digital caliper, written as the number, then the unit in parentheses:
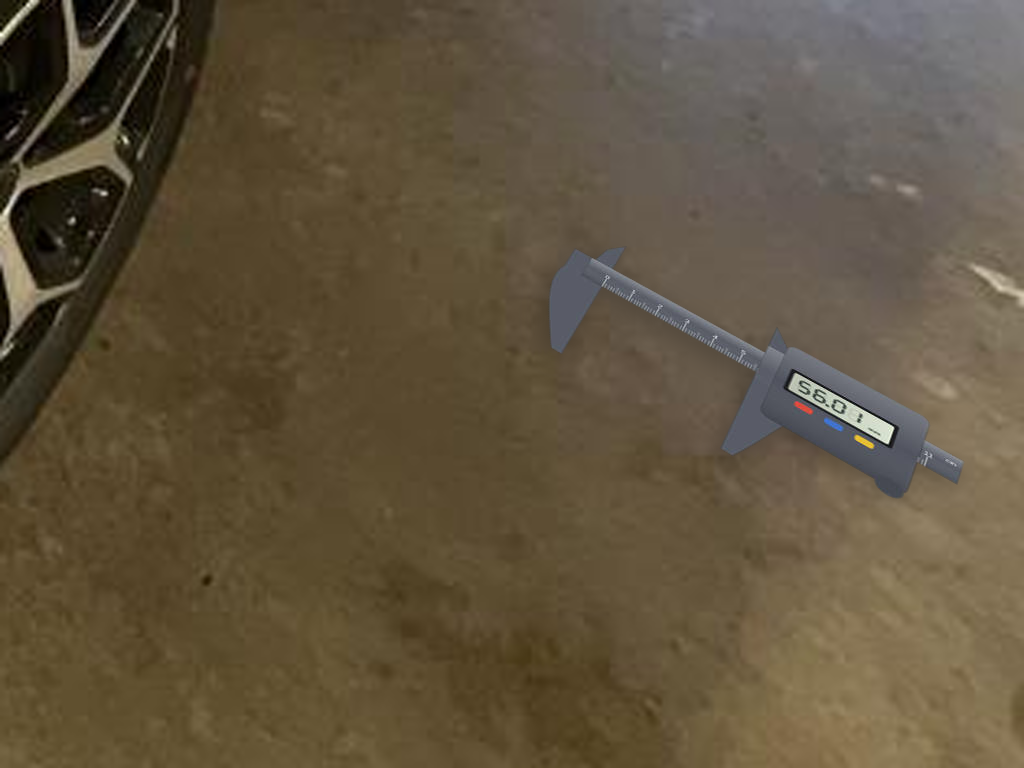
56.01 (mm)
